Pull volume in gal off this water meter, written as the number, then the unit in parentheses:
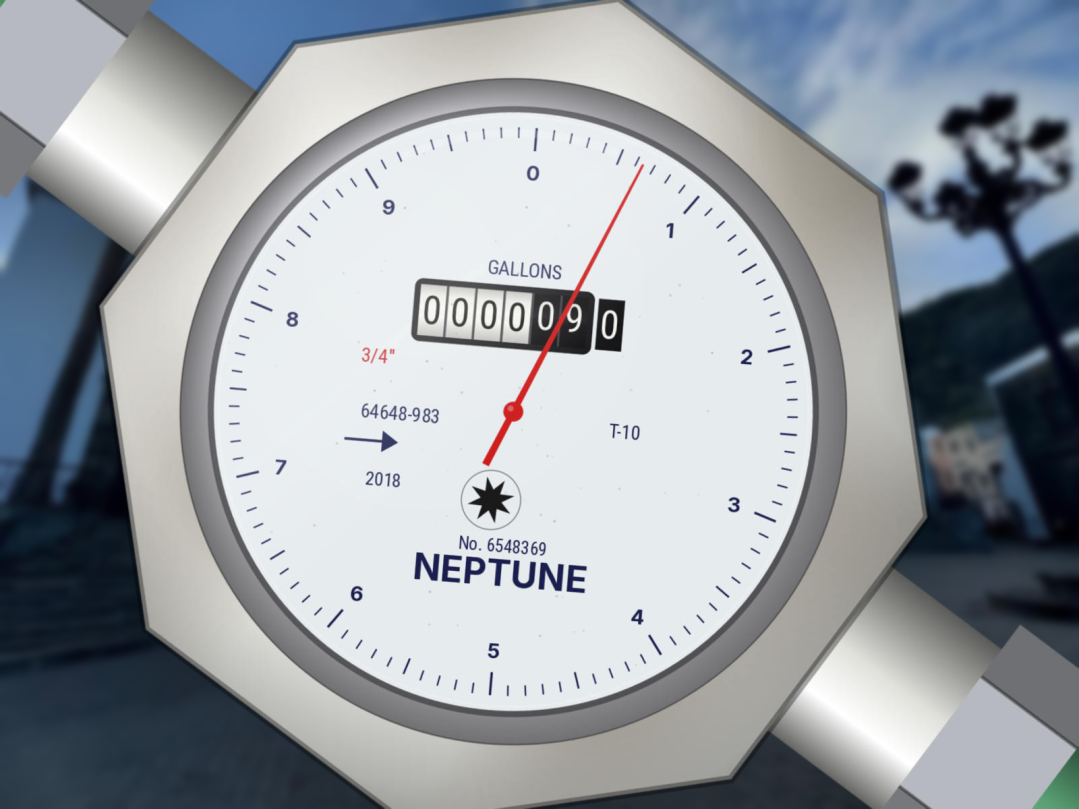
90.6 (gal)
